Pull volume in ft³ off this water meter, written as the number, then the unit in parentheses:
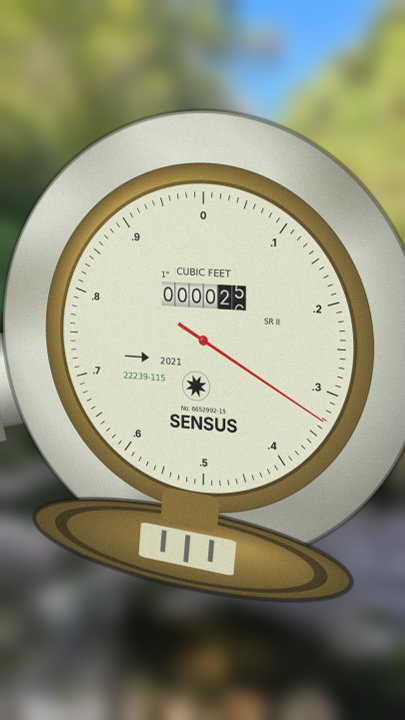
25.33 (ft³)
